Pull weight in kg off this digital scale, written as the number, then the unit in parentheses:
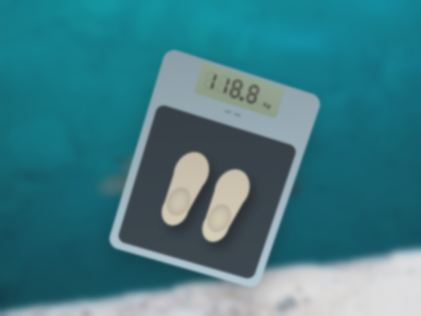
118.8 (kg)
